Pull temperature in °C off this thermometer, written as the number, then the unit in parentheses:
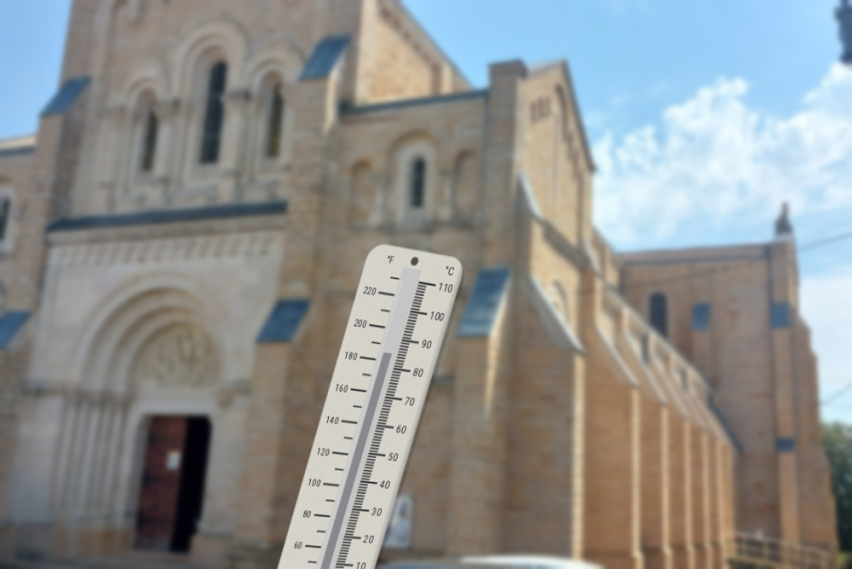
85 (°C)
